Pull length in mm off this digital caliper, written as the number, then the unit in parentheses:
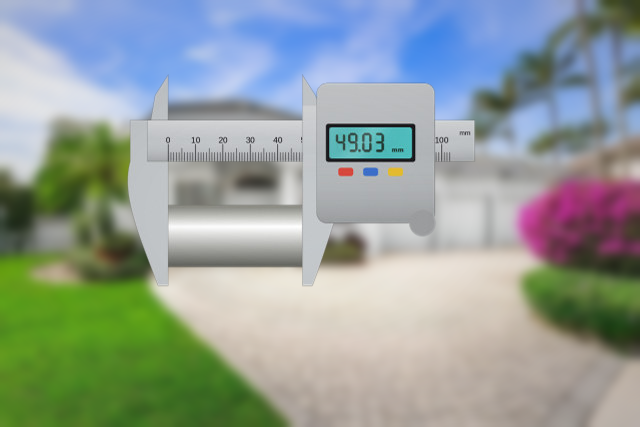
49.03 (mm)
